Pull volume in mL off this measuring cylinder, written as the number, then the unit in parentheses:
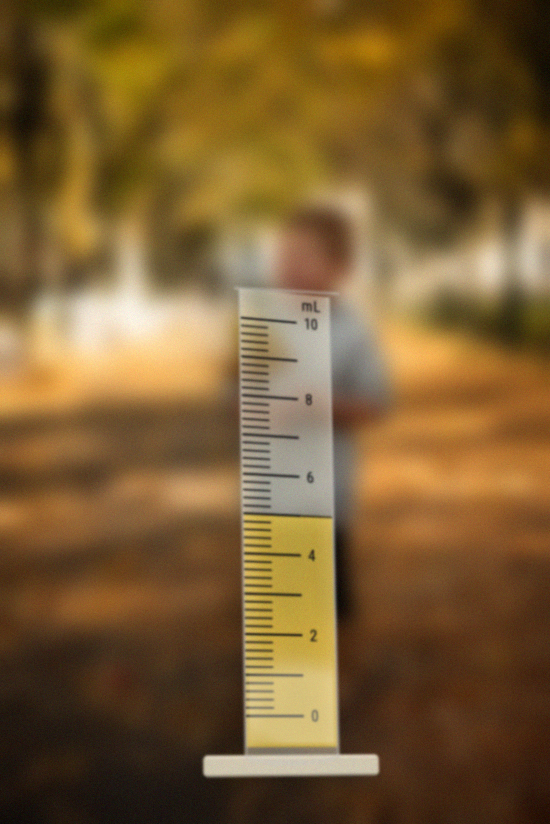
5 (mL)
